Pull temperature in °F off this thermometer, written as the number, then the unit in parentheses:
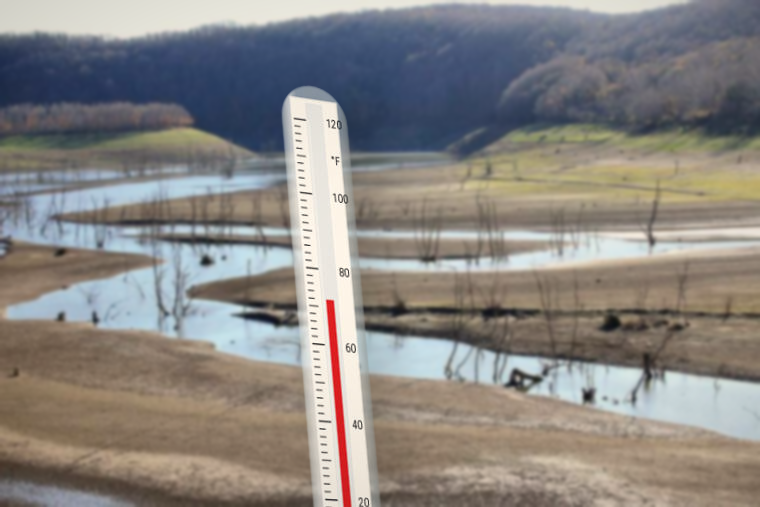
72 (°F)
